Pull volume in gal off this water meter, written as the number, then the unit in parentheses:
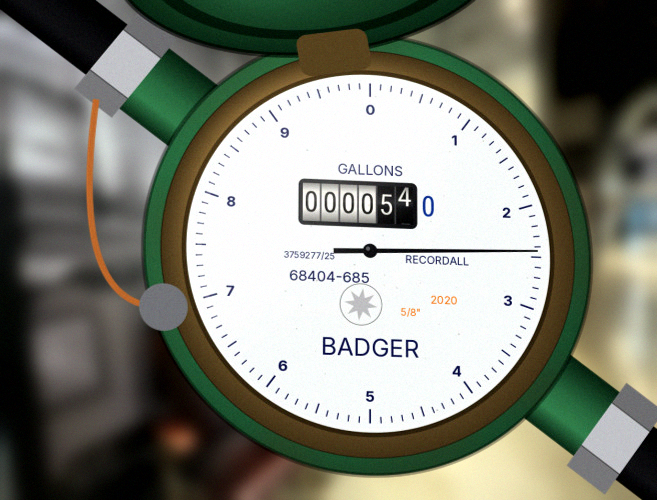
542.4 (gal)
